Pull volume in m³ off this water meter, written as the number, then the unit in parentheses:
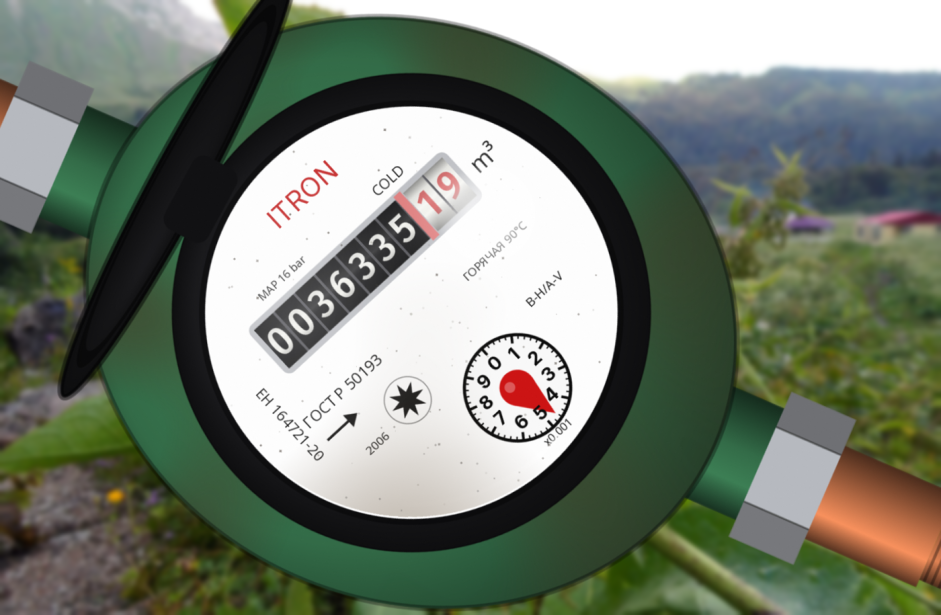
36335.194 (m³)
